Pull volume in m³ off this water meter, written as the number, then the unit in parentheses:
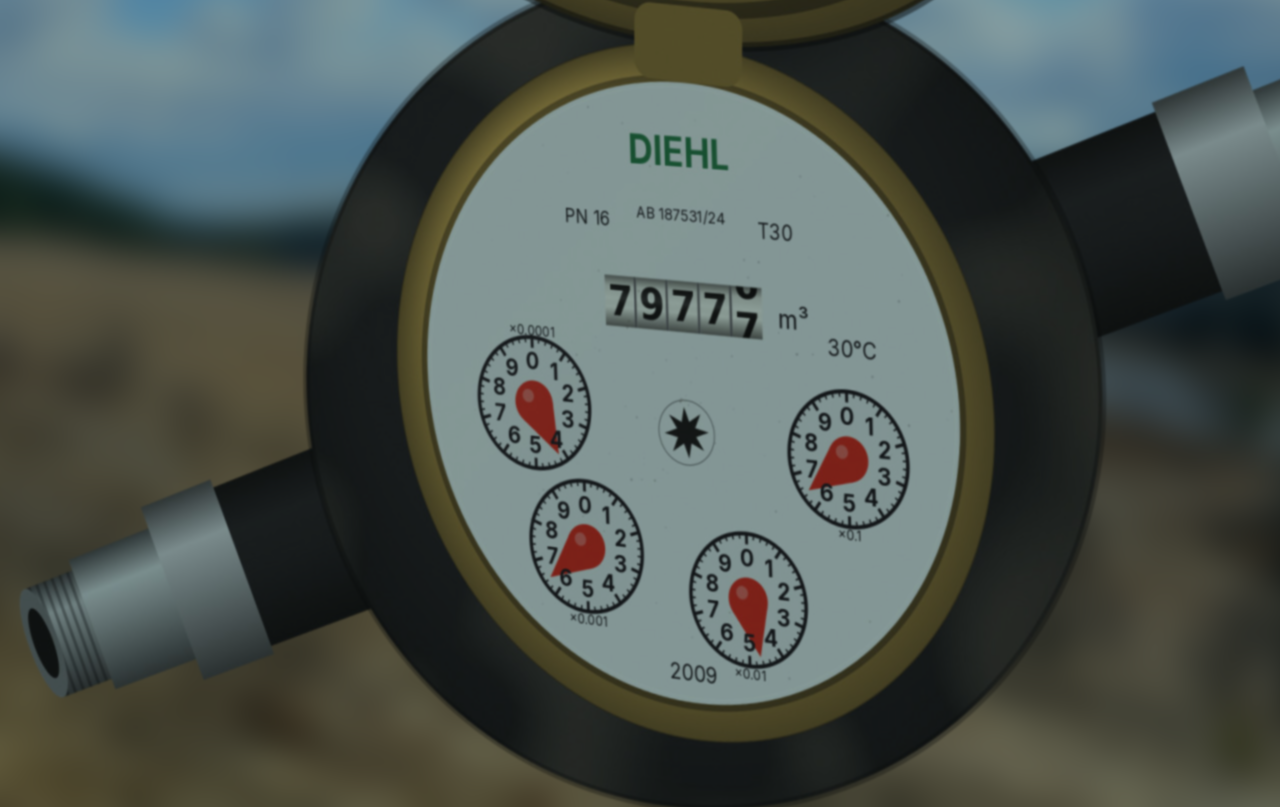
79776.6464 (m³)
